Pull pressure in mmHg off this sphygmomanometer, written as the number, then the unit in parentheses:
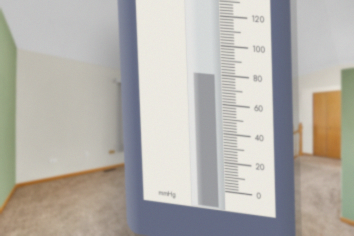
80 (mmHg)
